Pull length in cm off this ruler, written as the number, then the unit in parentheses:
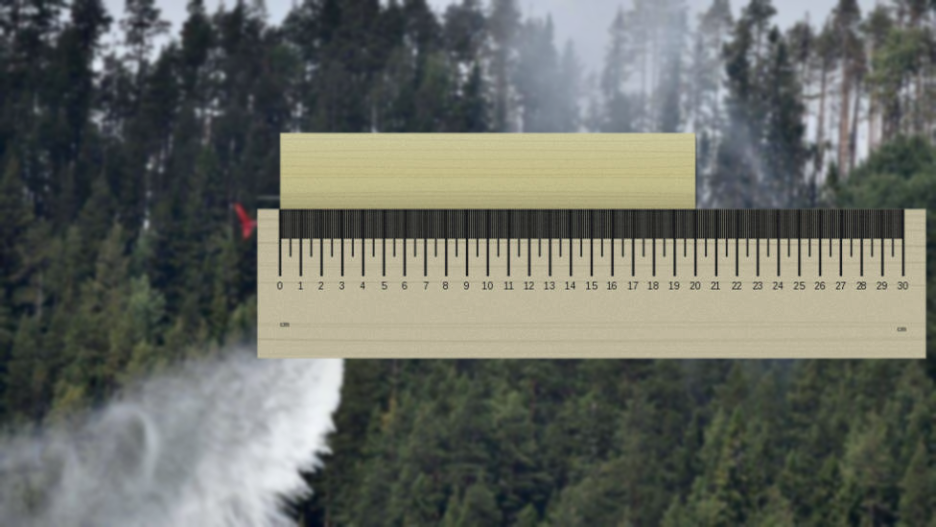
20 (cm)
